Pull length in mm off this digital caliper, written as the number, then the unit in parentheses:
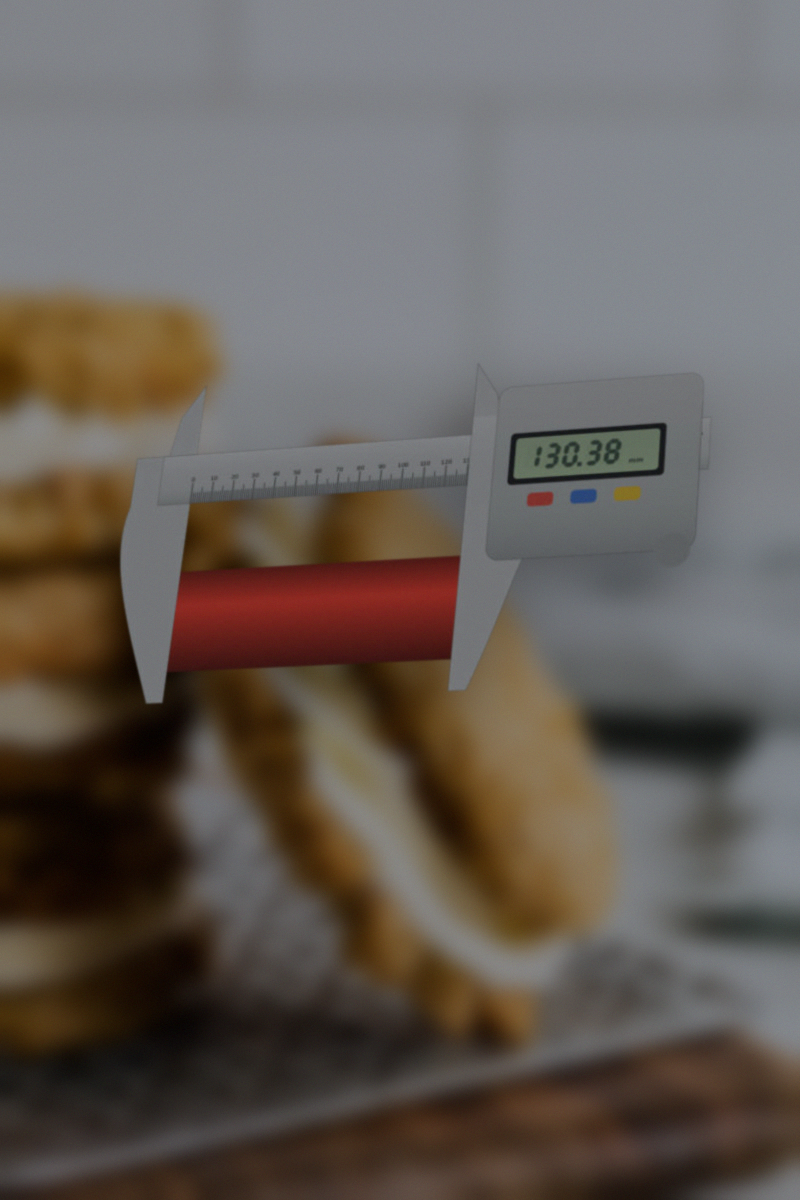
130.38 (mm)
